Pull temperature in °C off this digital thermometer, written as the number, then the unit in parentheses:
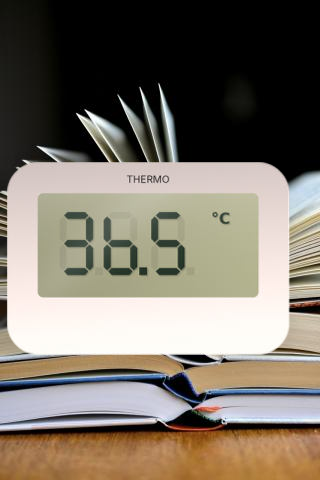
36.5 (°C)
